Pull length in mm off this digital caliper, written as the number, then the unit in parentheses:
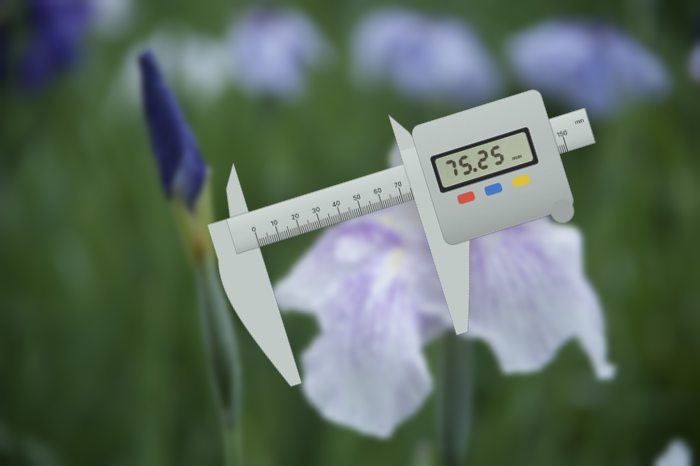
75.25 (mm)
